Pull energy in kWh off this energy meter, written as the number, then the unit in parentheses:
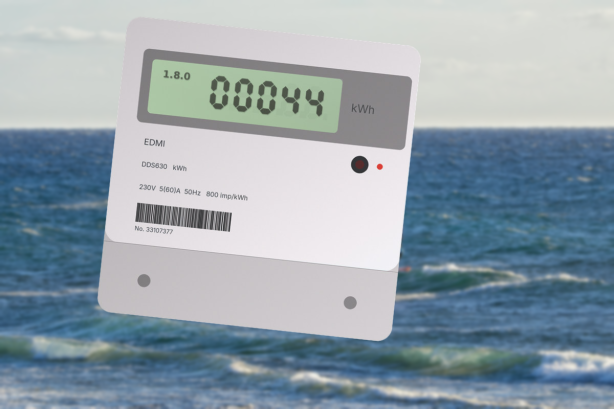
44 (kWh)
